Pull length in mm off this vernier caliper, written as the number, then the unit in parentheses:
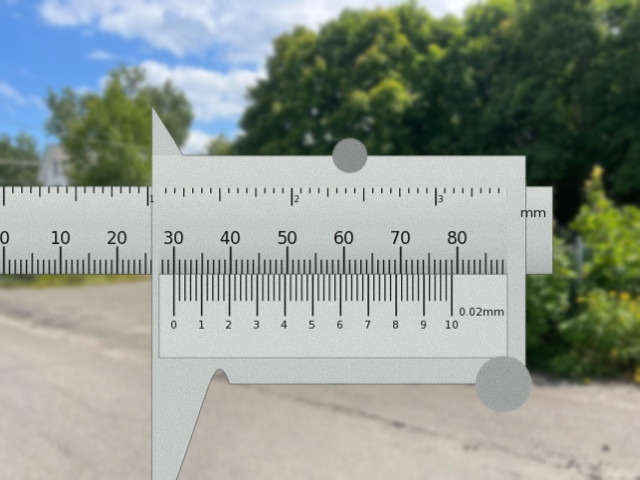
30.0 (mm)
